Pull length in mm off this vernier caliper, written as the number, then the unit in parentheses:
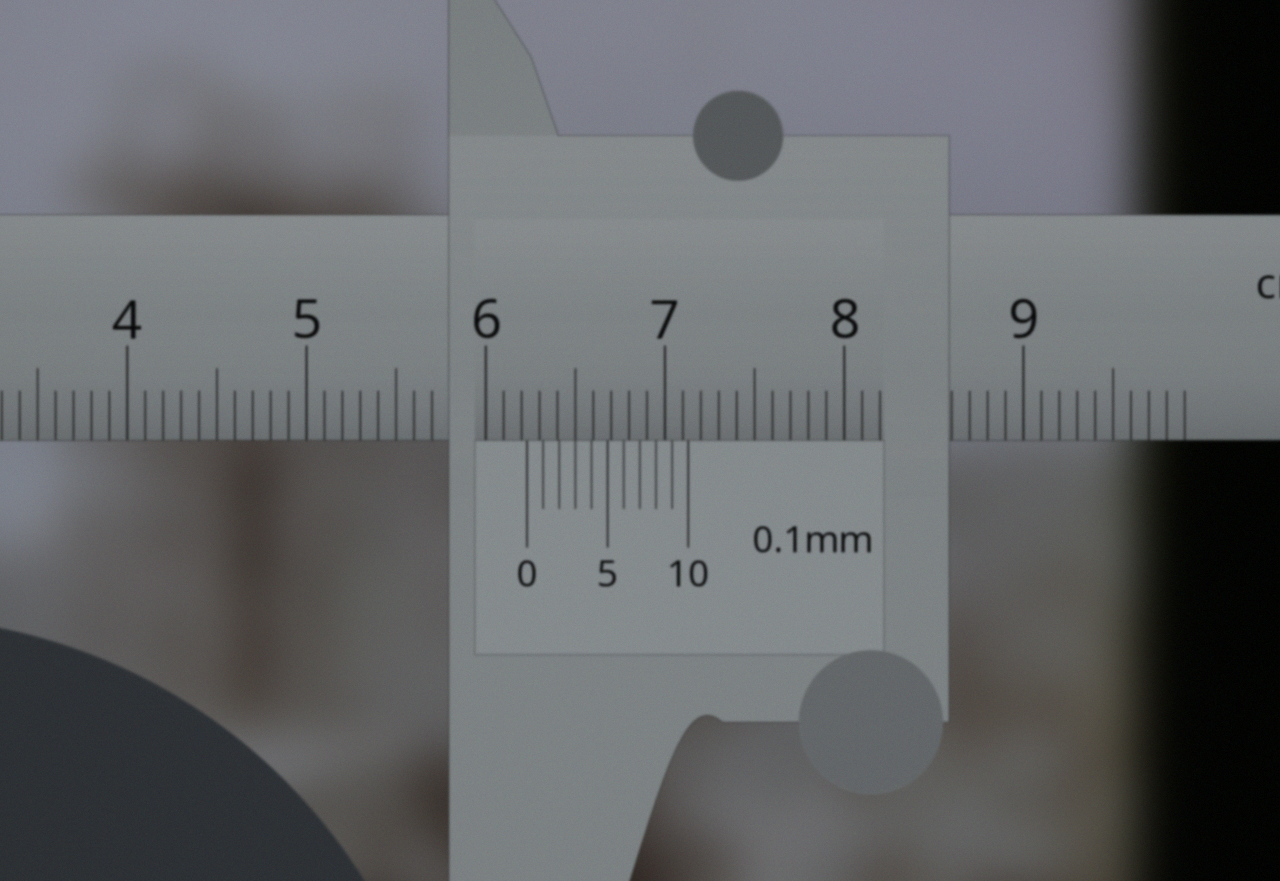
62.3 (mm)
